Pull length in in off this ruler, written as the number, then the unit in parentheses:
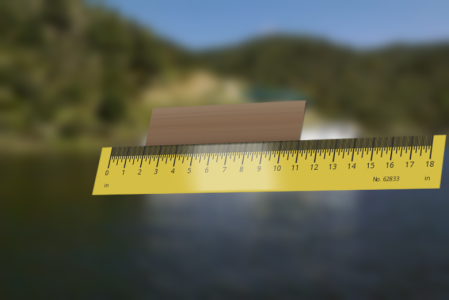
9 (in)
